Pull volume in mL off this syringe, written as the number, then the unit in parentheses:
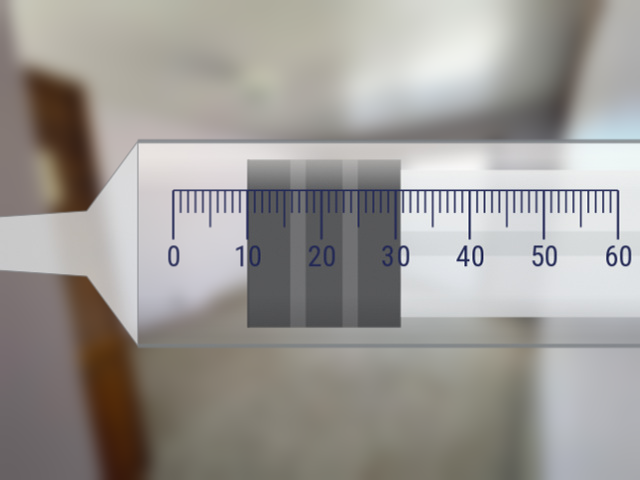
10 (mL)
